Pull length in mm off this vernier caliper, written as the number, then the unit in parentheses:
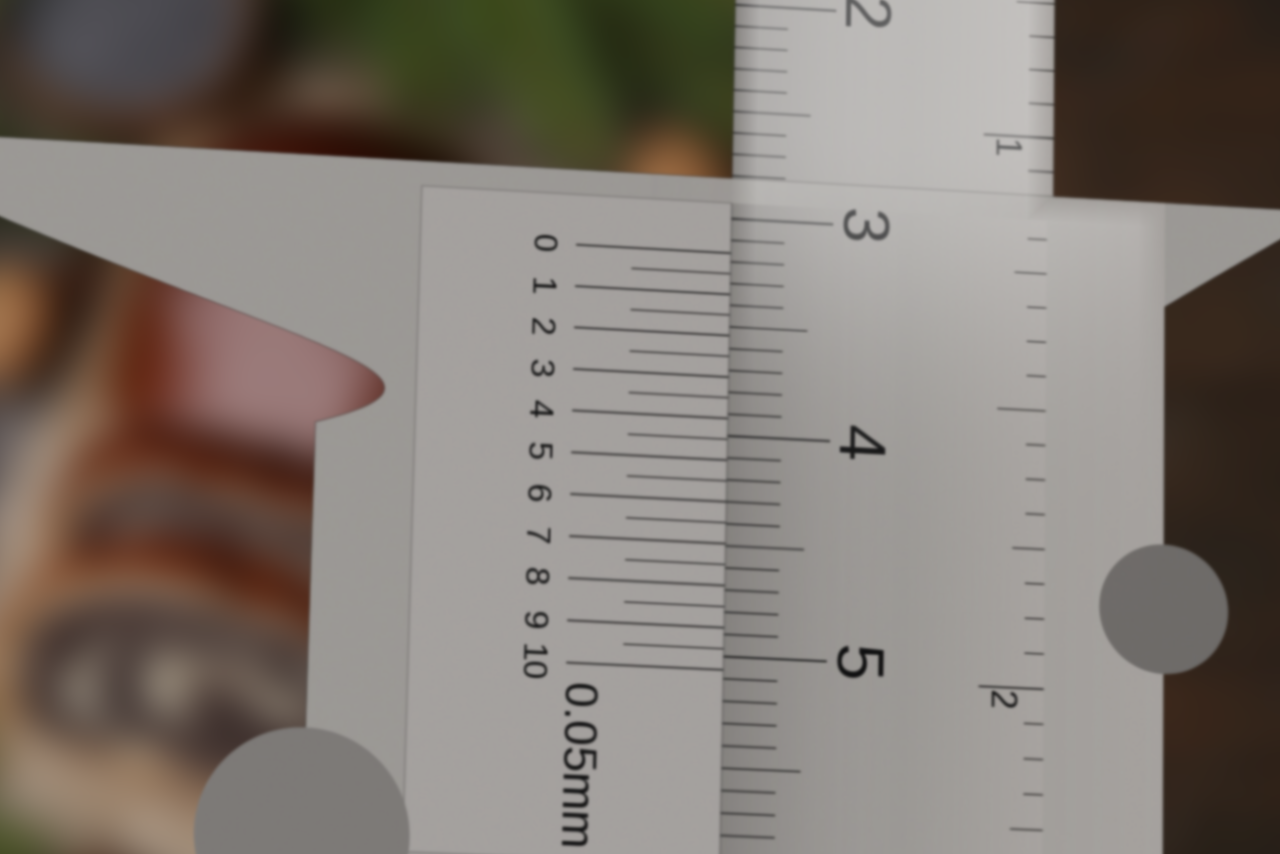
31.6 (mm)
